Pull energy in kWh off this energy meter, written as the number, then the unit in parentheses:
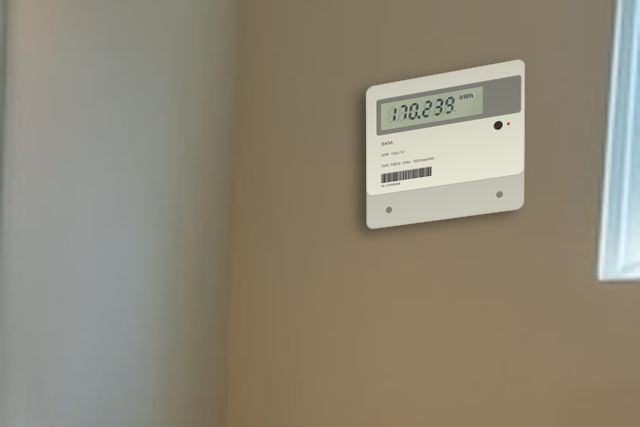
170.239 (kWh)
